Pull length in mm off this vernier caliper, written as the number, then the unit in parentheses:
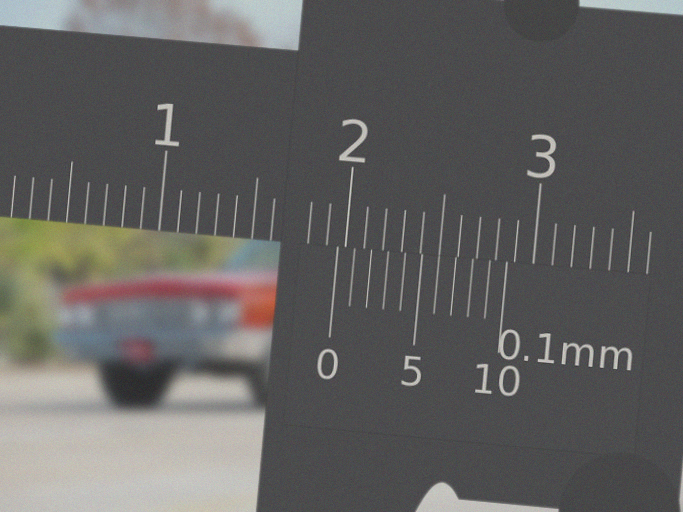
19.6 (mm)
